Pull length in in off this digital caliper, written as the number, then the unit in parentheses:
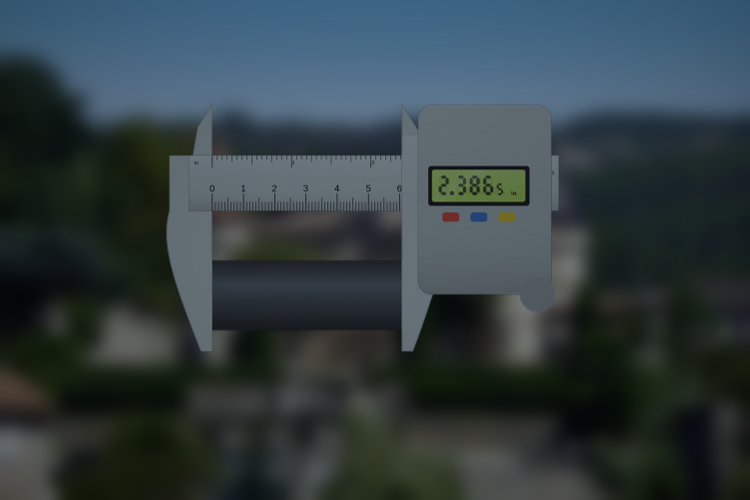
2.3865 (in)
